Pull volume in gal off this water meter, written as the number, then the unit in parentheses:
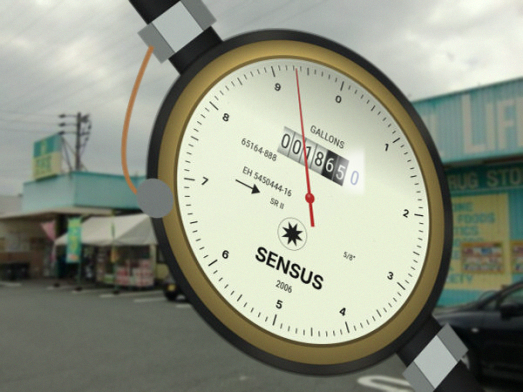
18649.3 (gal)
